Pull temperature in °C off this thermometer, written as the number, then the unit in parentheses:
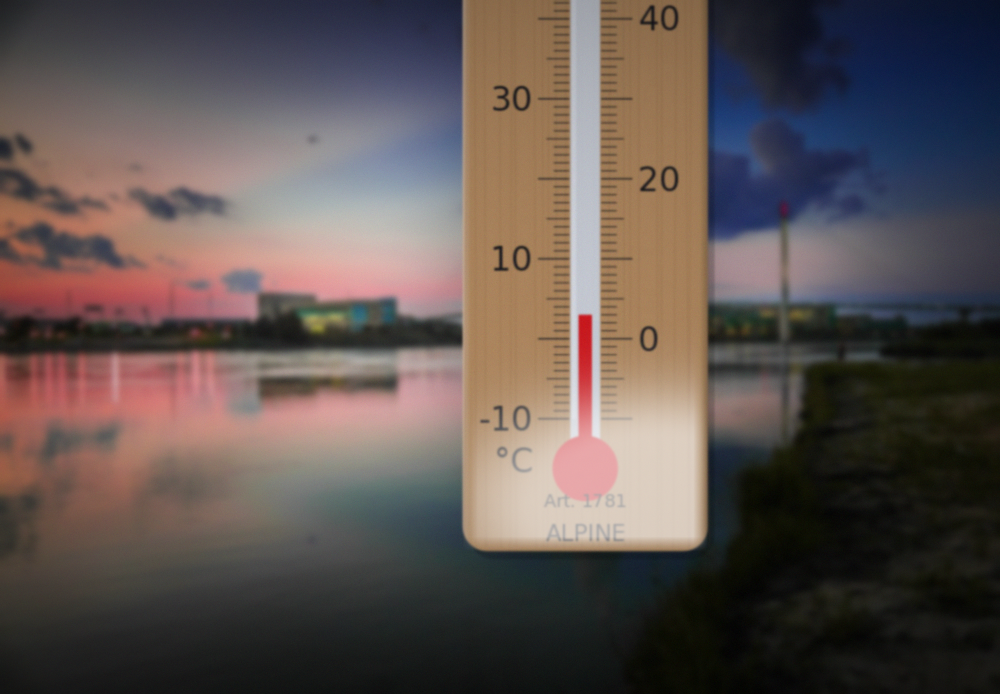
3 (°C)
